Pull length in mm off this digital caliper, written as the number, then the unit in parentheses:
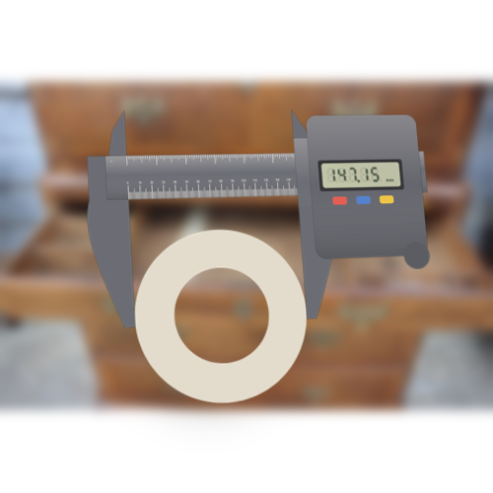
147.15 (mm)
